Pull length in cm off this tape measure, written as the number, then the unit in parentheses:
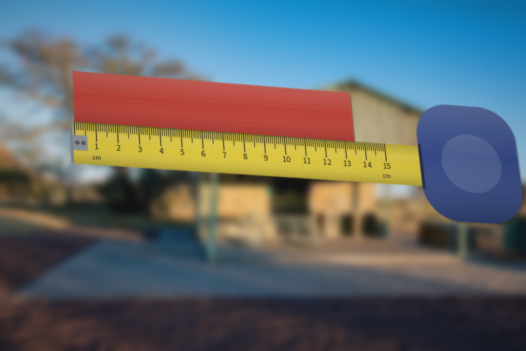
13.5 (cm)
